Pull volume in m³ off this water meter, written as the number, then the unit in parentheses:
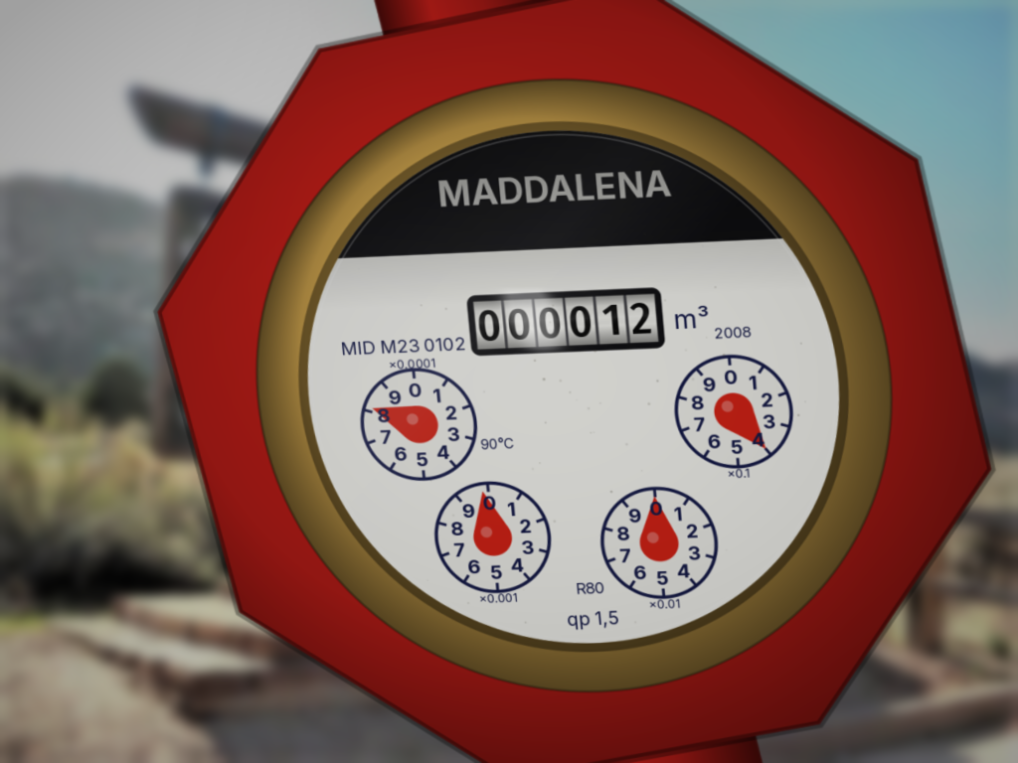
12.3998 (m³)
